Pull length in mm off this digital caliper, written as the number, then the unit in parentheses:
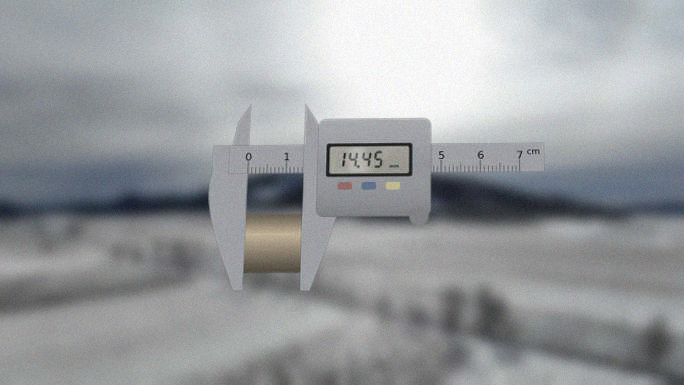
14.45 (mm)
